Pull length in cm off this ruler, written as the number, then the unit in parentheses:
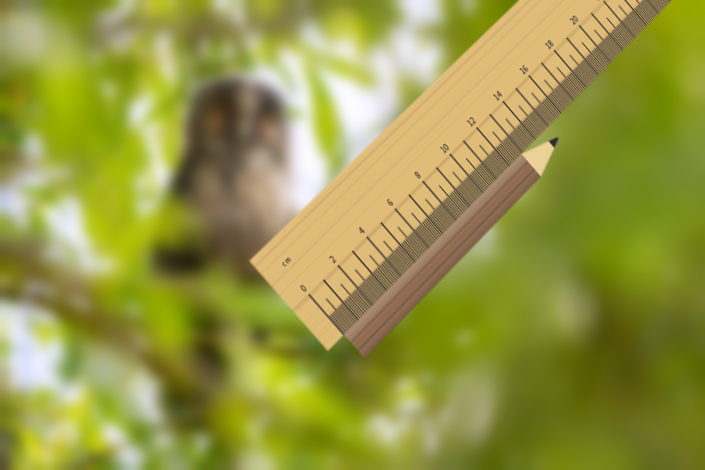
15 (cm)
